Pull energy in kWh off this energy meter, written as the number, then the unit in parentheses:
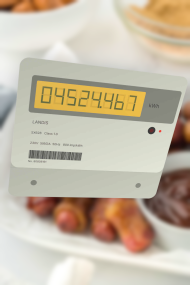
4524.467 (kWh)
